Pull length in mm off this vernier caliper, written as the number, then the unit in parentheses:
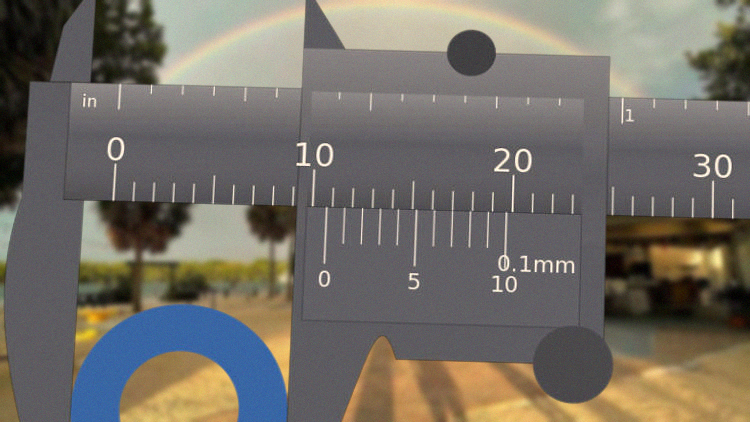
10.7 (mm)
